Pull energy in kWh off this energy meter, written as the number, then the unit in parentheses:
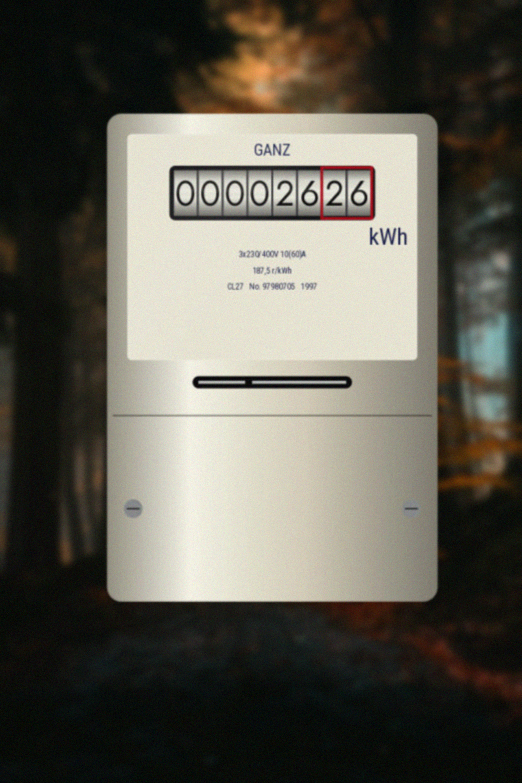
26.26 (kWh)
